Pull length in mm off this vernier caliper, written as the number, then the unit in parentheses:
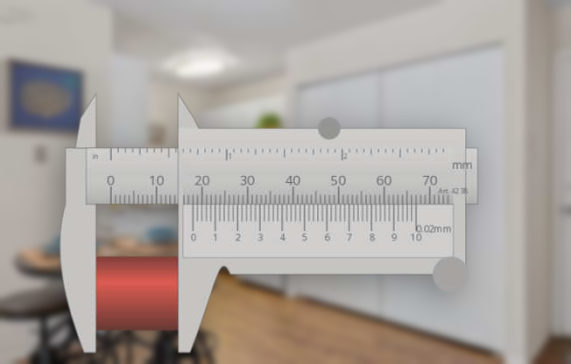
18.0 (mm)
